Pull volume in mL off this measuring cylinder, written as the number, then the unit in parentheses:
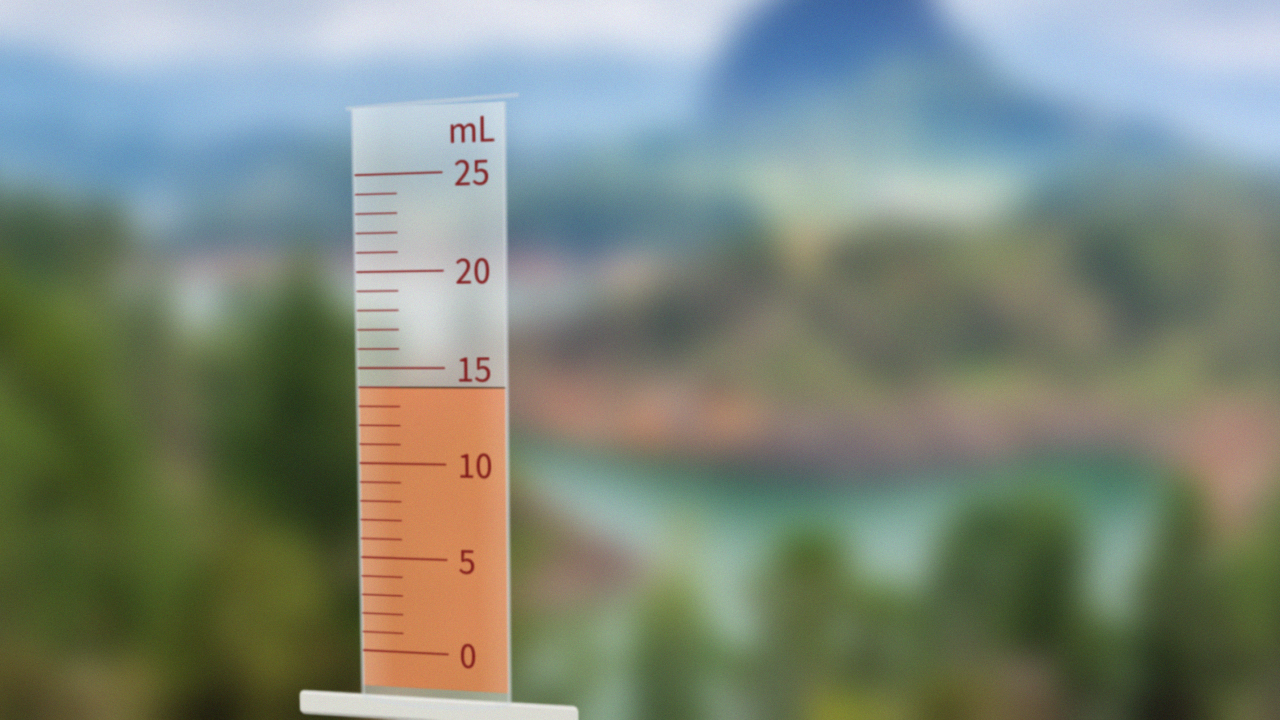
14 (mL)
